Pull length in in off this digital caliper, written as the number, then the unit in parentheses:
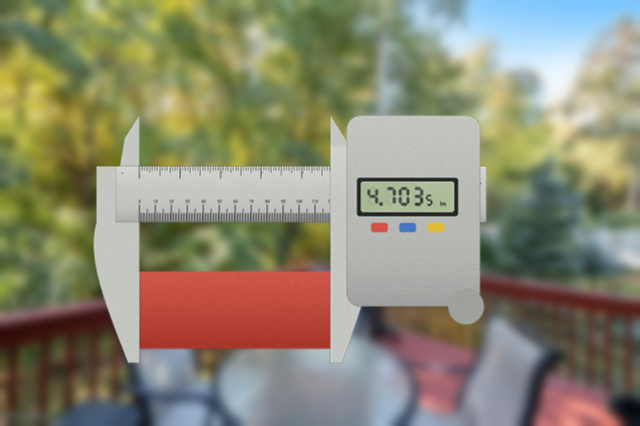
4.7035 (in)
